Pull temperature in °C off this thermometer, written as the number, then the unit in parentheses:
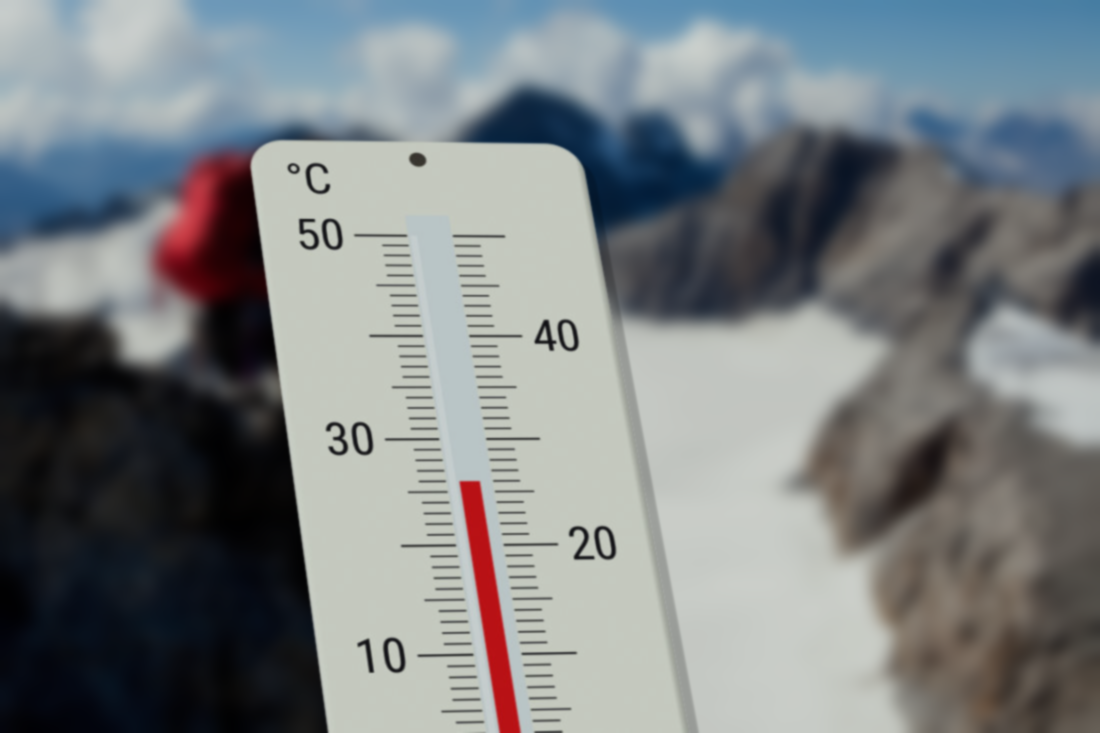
26 (°C)
